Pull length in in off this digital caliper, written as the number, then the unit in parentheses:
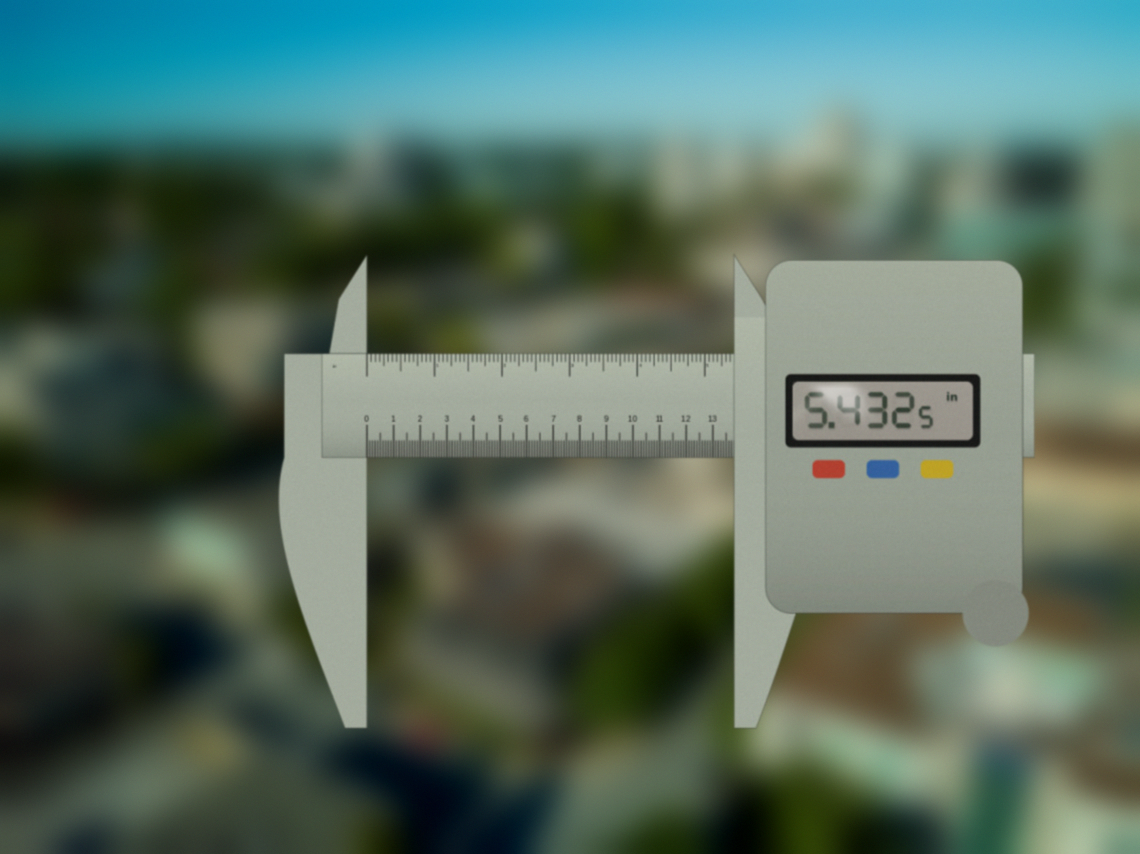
5.4325 (in)
